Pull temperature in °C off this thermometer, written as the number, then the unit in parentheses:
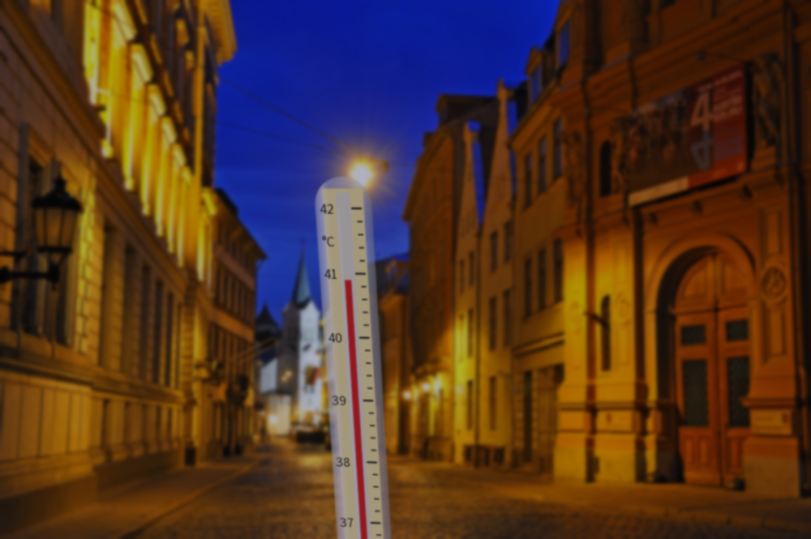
40.9 (°C)
